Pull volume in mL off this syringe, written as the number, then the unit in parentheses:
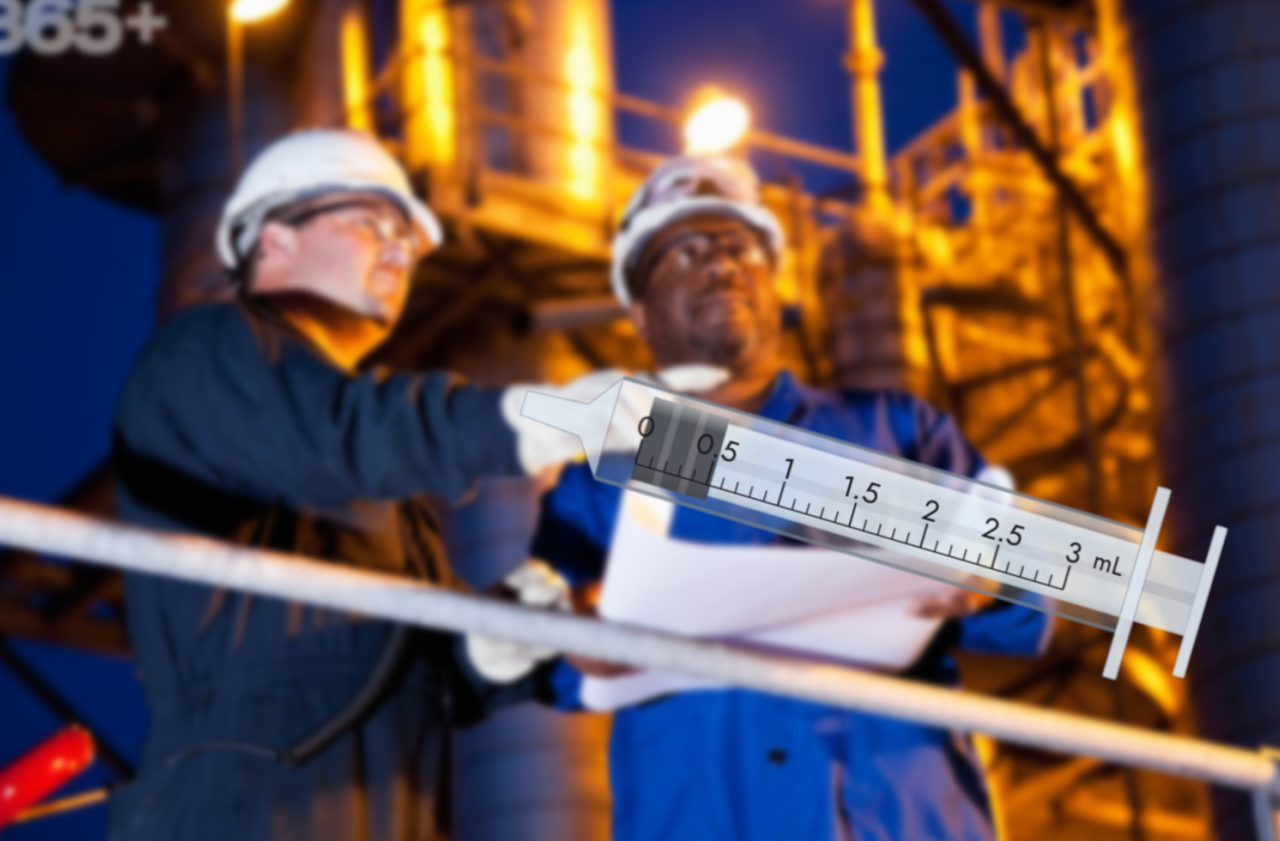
0 (mL)
